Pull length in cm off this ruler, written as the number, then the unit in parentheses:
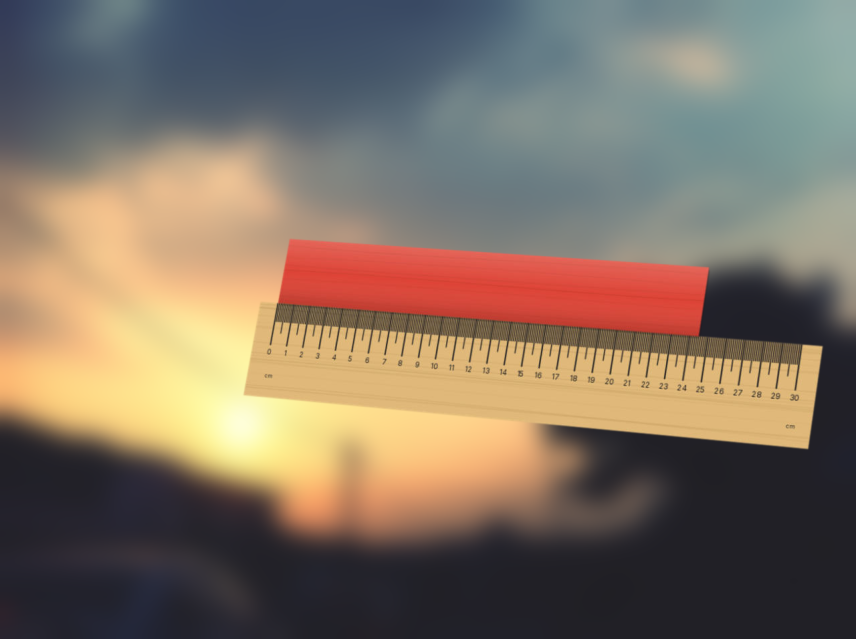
24.5 (cm)
